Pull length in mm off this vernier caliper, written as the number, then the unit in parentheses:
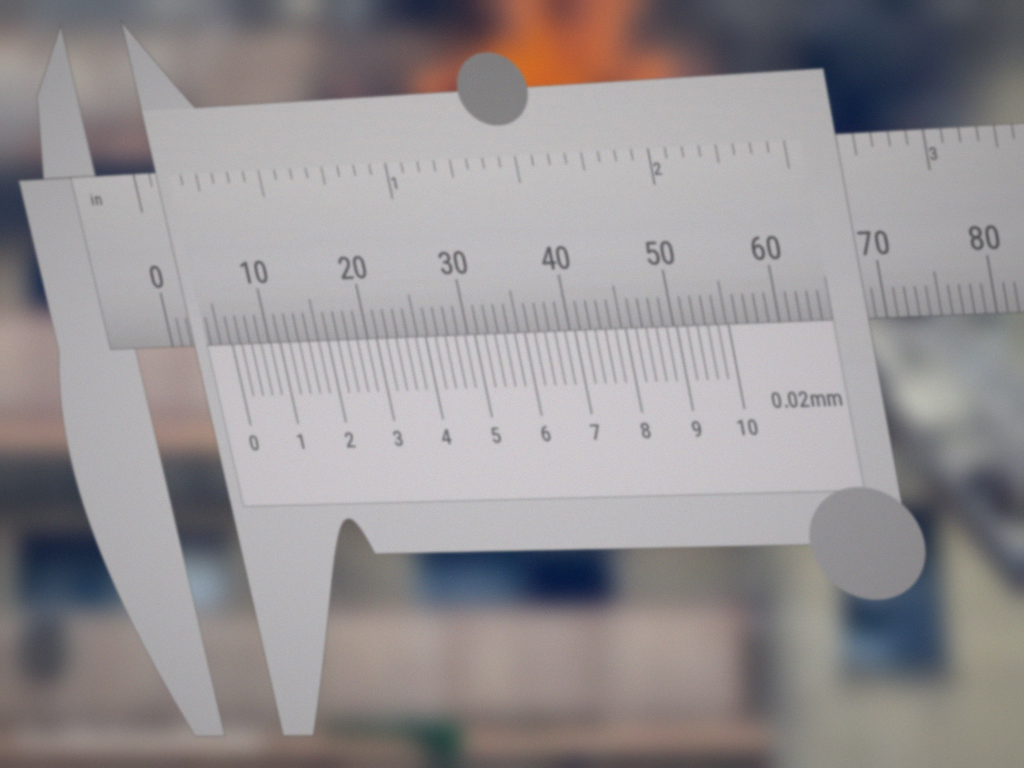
6.2 (mm)
